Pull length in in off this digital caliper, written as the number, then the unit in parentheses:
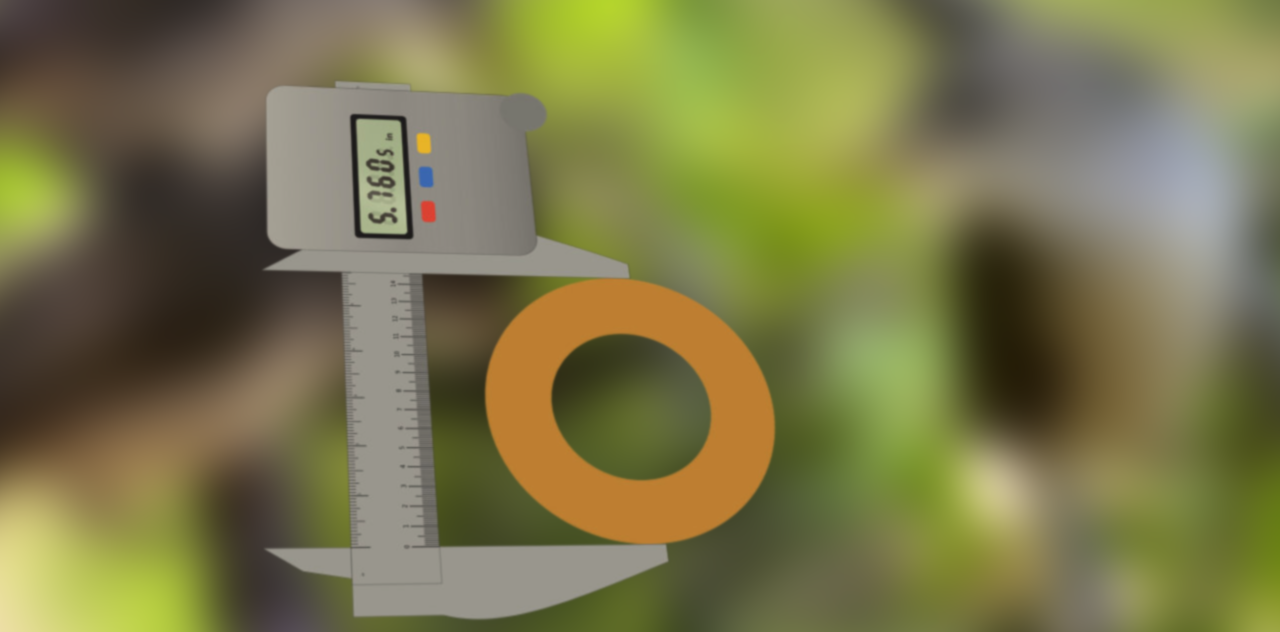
5.7605 (in)
